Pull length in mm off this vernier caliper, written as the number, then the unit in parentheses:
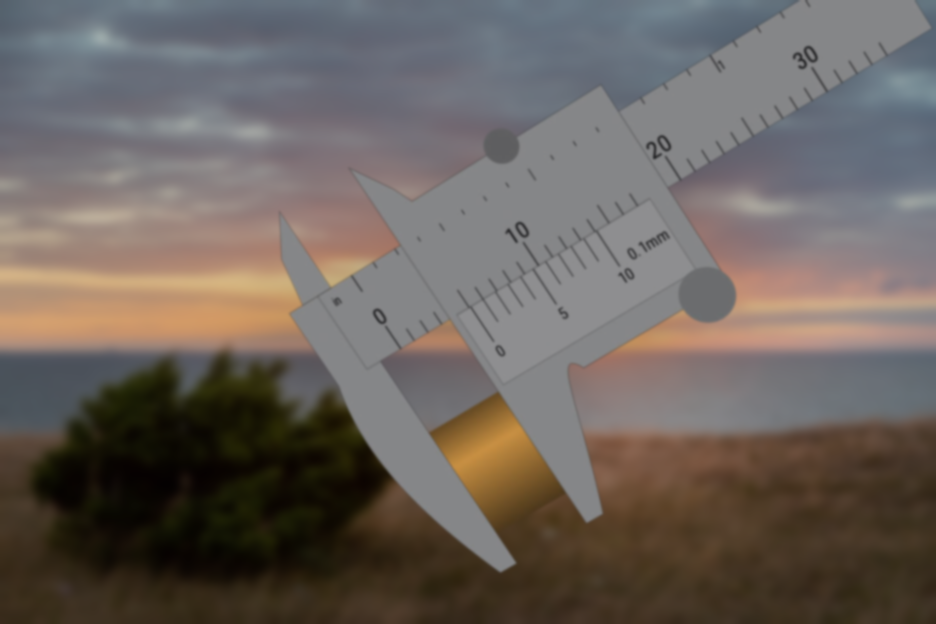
5.1 (mm)
